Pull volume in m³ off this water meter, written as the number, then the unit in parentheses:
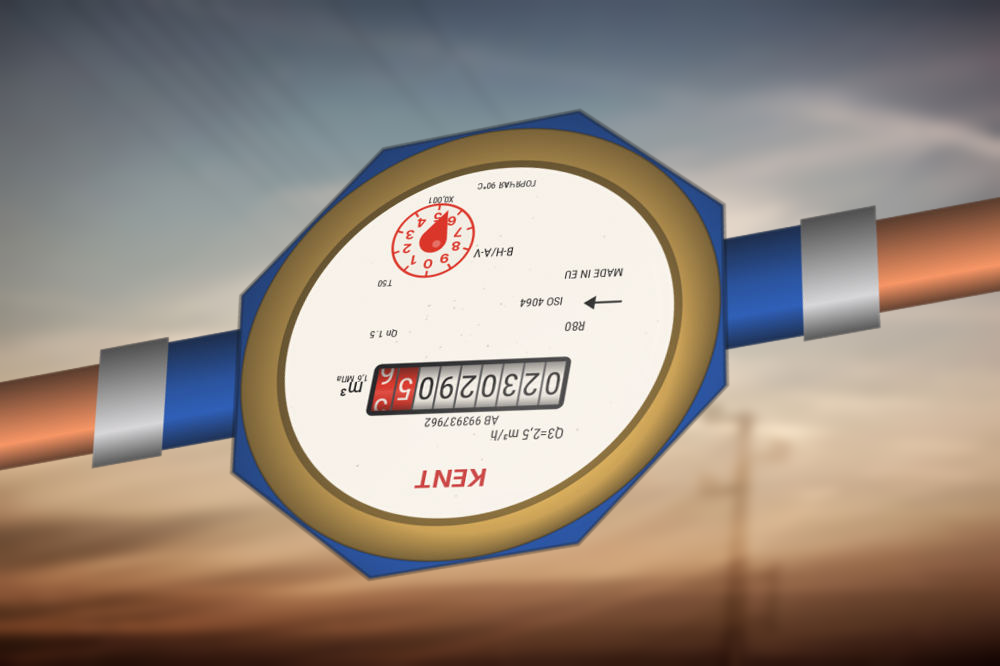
230290.555 (m³)
